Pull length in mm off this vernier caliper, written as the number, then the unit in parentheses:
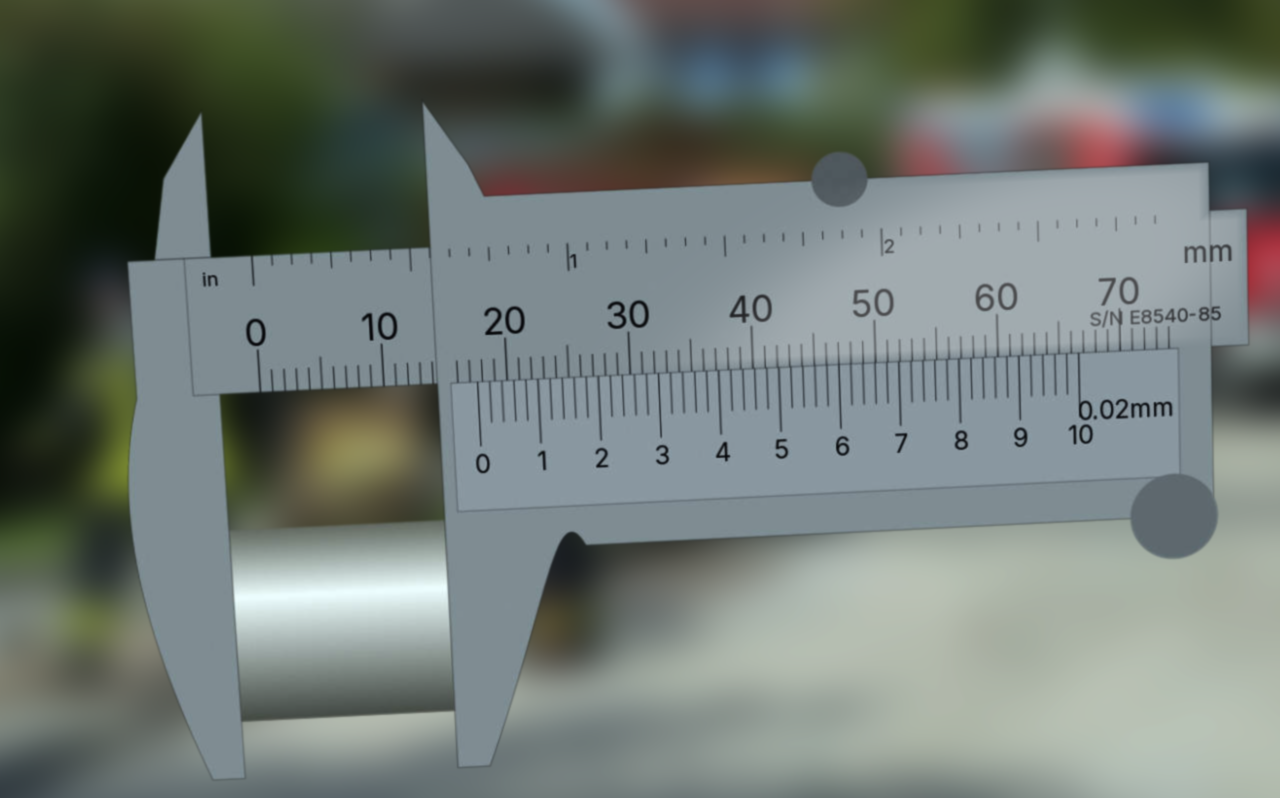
17.6 (mm)
